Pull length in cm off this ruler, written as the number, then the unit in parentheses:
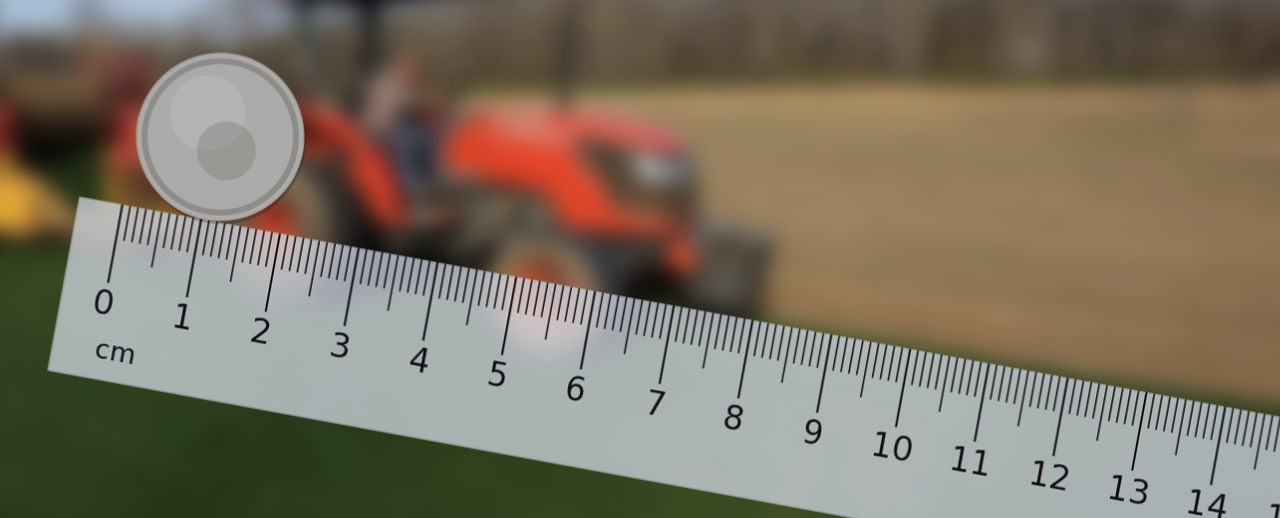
2.1 (cm)
